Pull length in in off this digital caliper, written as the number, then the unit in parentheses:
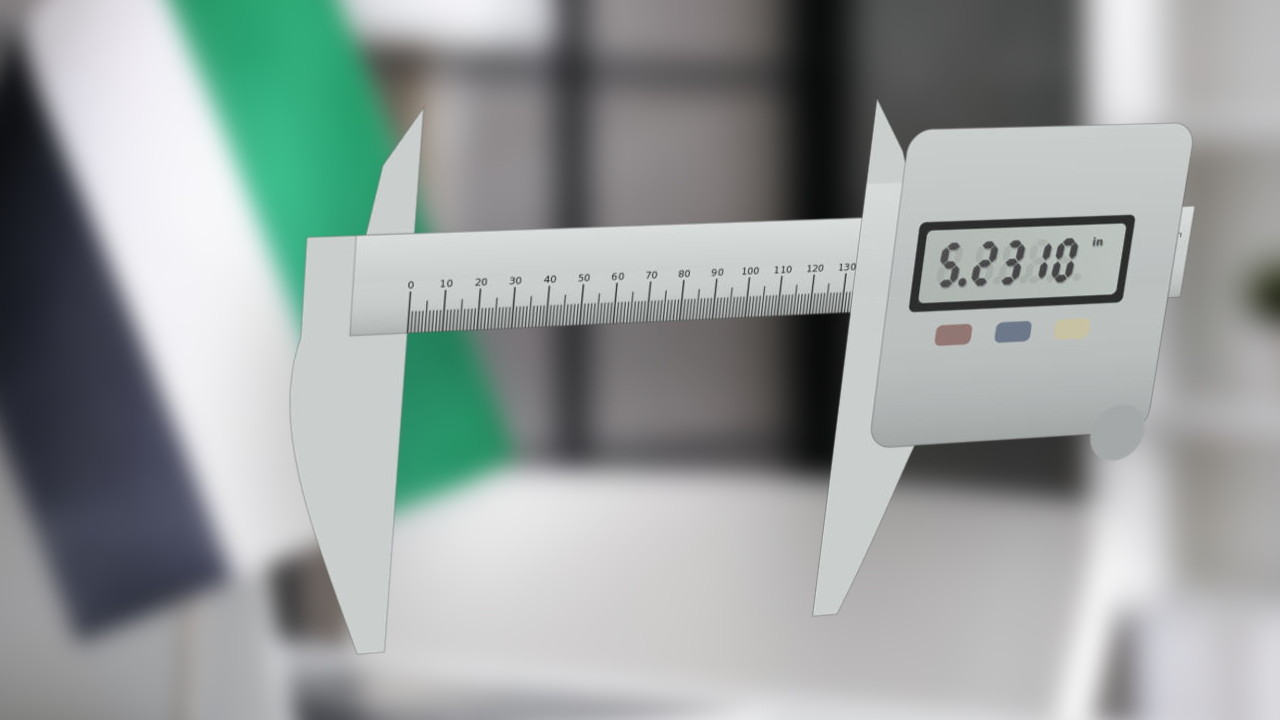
5.2310 (in)
